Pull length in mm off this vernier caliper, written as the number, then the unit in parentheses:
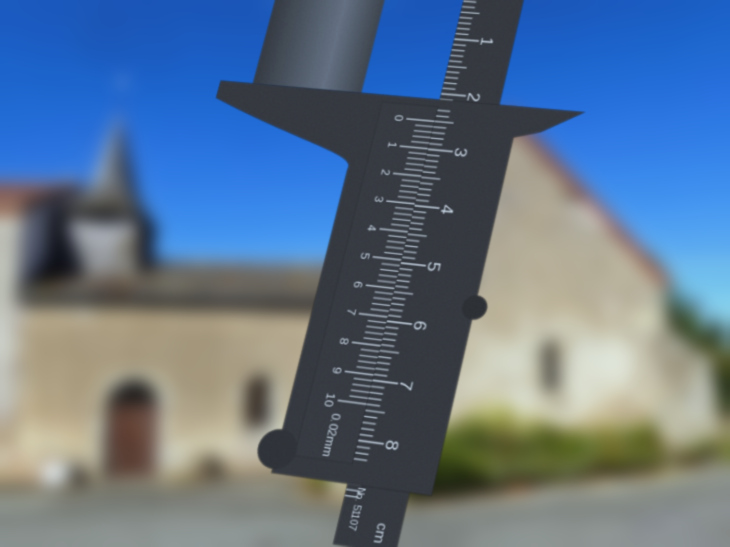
25.0 (mm)
